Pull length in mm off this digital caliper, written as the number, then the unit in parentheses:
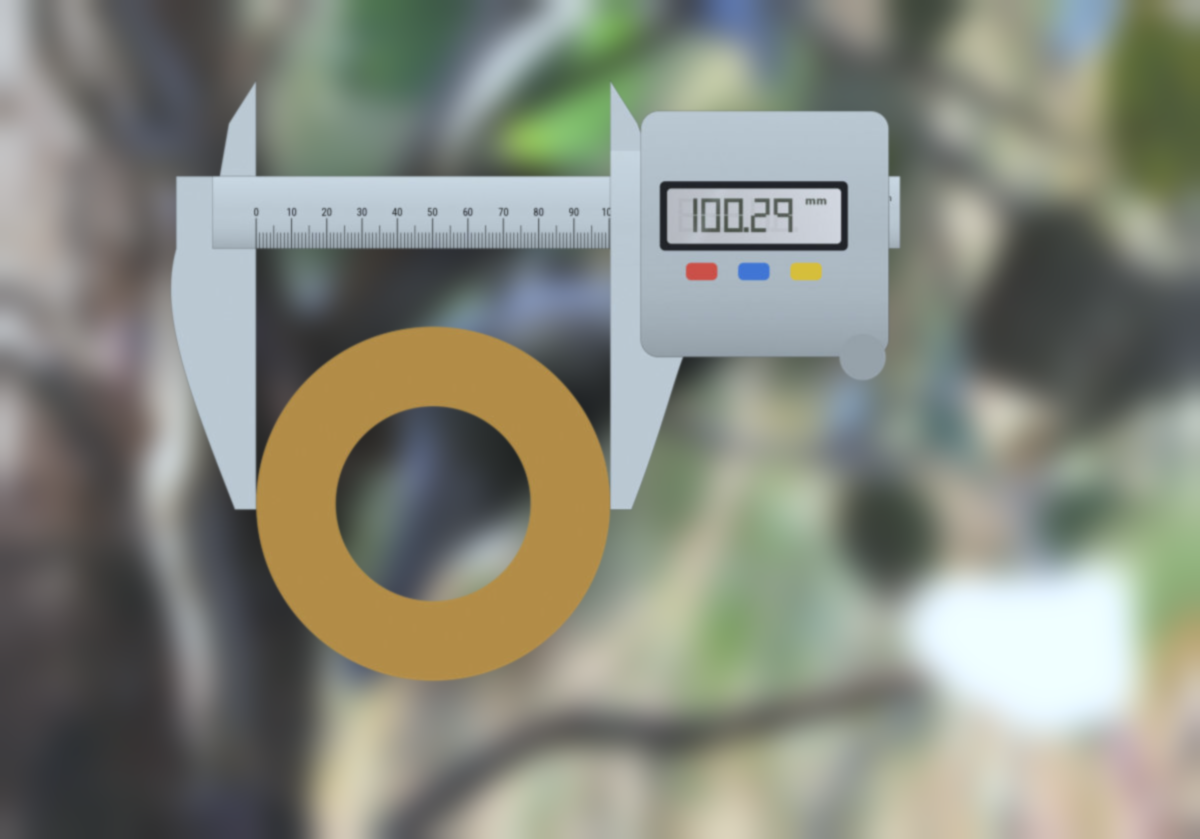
100.29 (mm)
